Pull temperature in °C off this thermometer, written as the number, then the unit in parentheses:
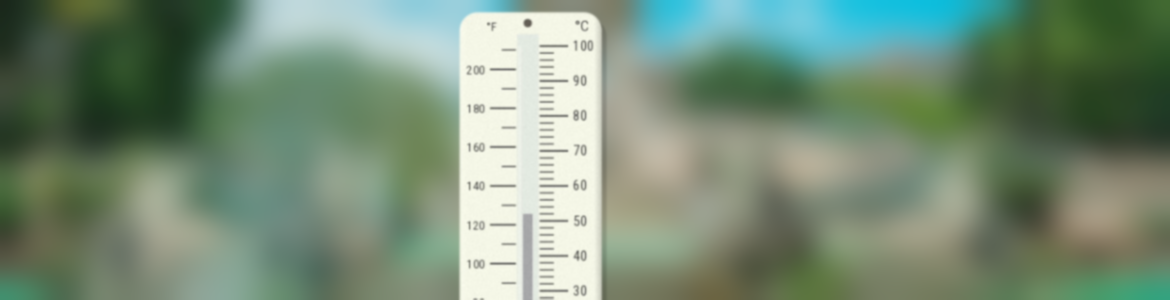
52 (°C)
